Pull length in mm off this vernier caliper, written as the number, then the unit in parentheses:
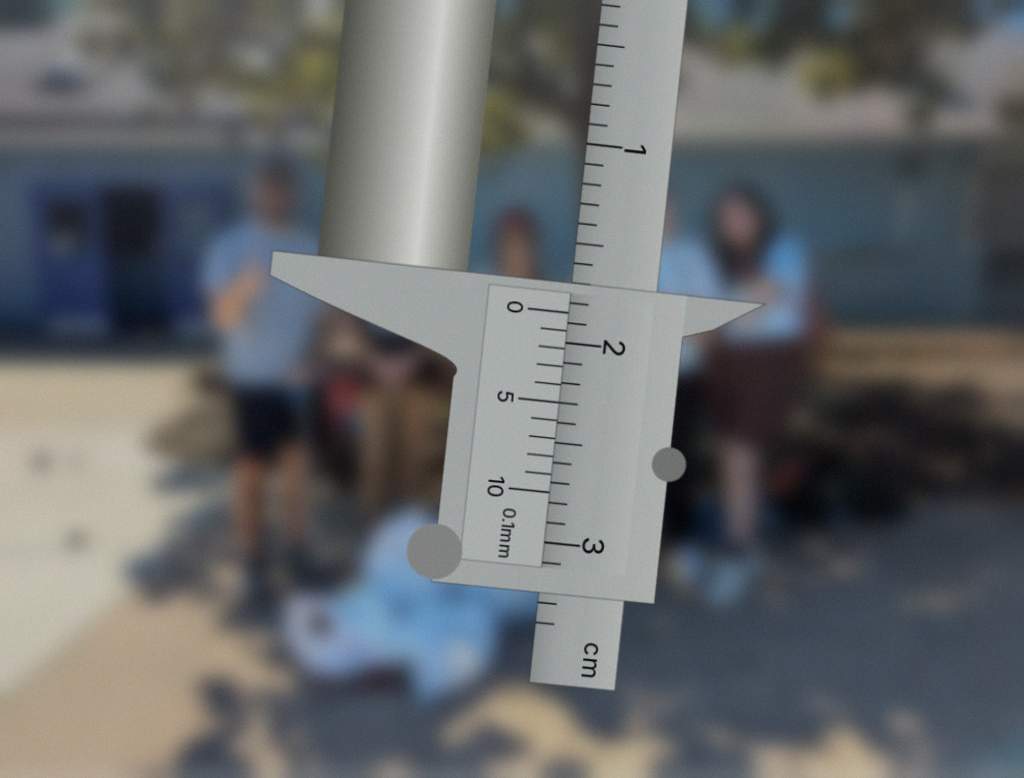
18.5 (mm)
